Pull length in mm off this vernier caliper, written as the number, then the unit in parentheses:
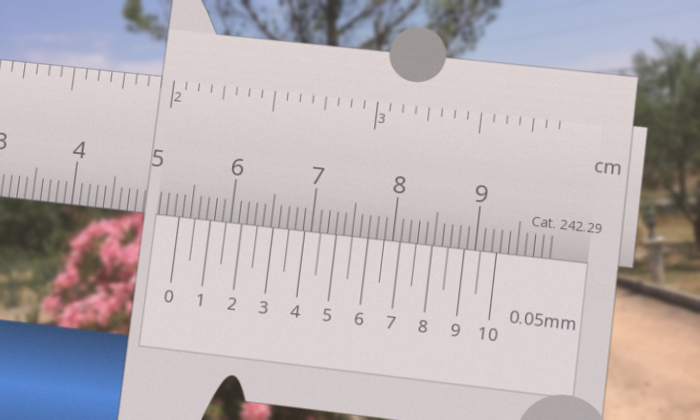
53.6 (mm)
